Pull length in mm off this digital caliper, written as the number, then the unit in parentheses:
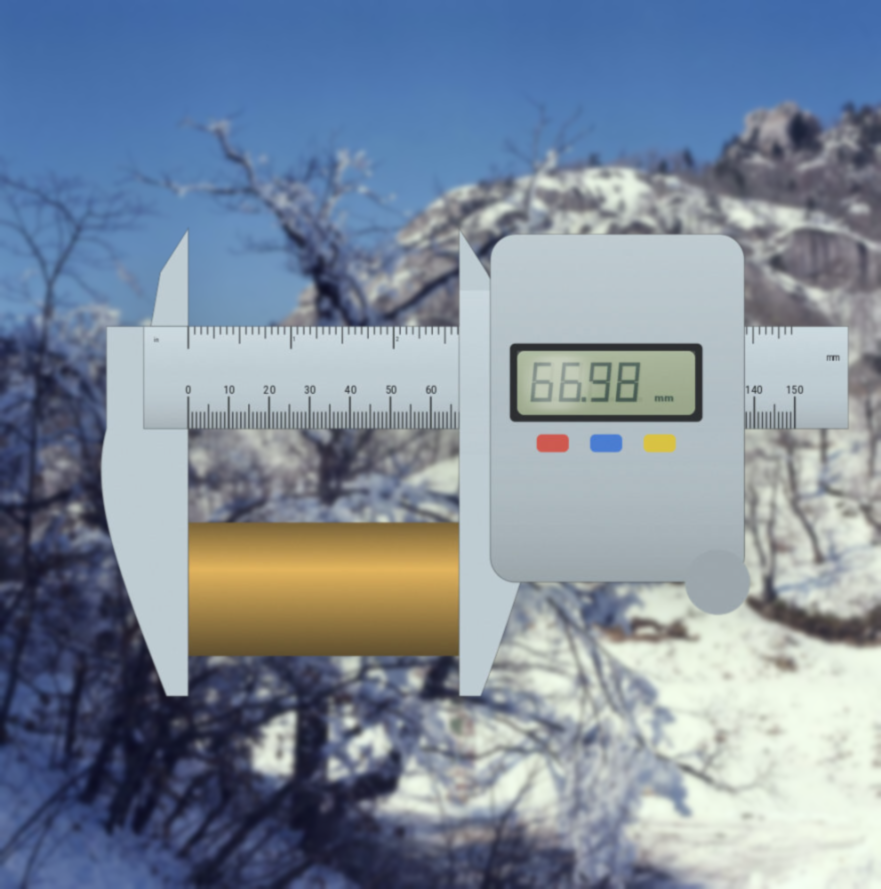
66.98 (mm)
